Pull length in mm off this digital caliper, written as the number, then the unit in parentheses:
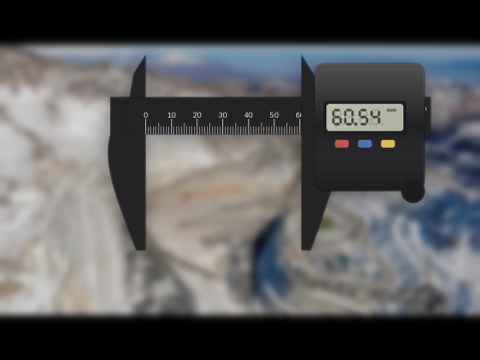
60.54 (mm)
